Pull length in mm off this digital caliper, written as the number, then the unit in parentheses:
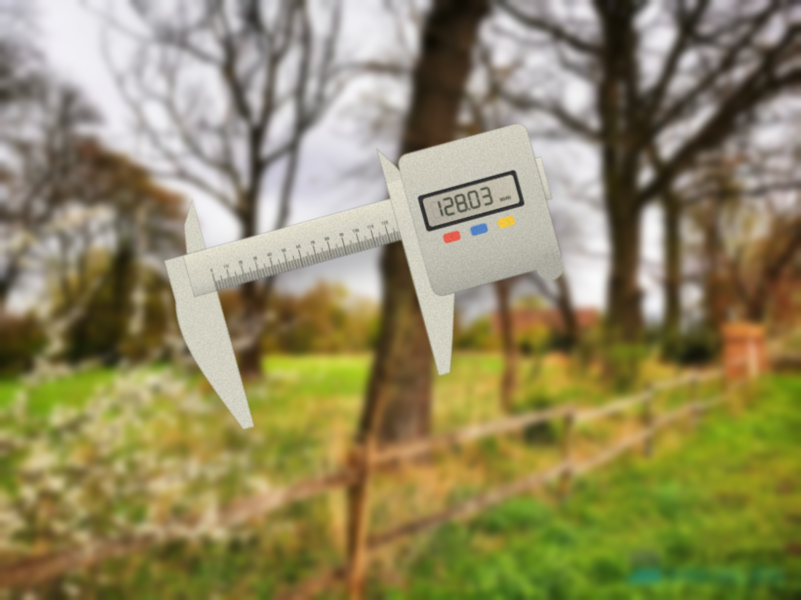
128.03 (mm)
